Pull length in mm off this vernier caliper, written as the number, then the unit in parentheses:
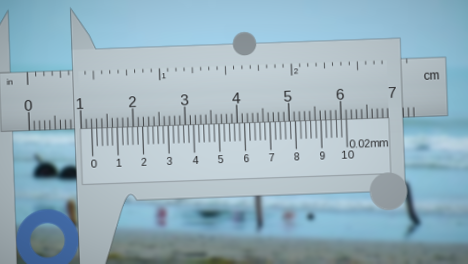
12.0 (mm)
